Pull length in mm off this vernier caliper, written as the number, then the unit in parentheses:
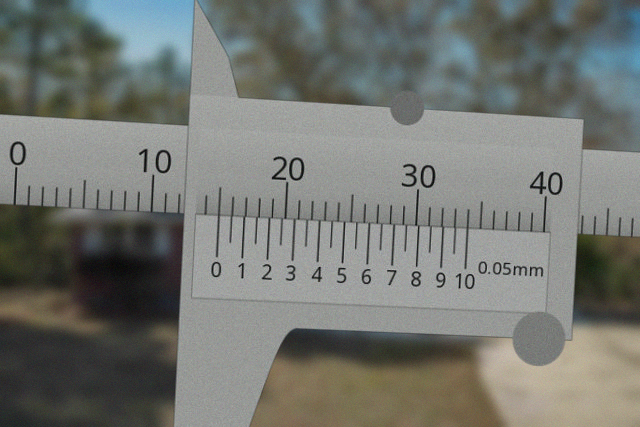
15.0 (mm)
